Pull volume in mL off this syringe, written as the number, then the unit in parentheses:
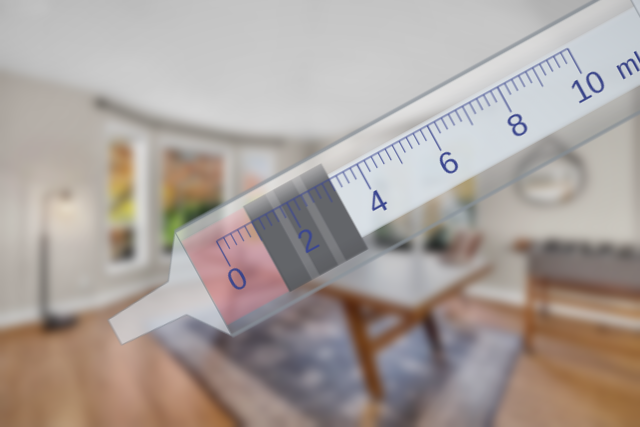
1 (mL)
